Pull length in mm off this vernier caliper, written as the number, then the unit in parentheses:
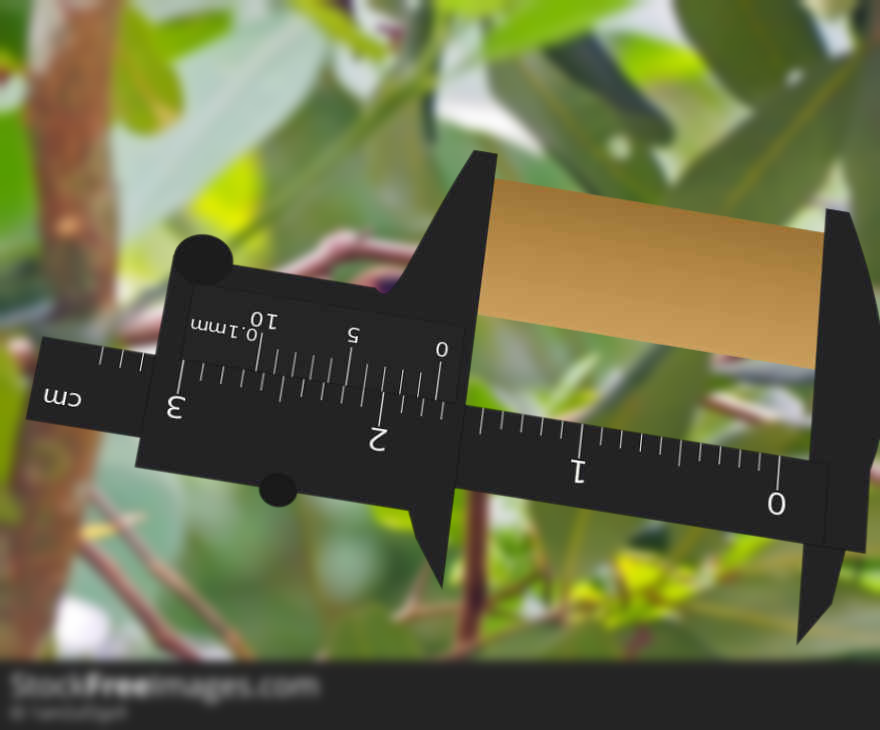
17.4 (mm)
